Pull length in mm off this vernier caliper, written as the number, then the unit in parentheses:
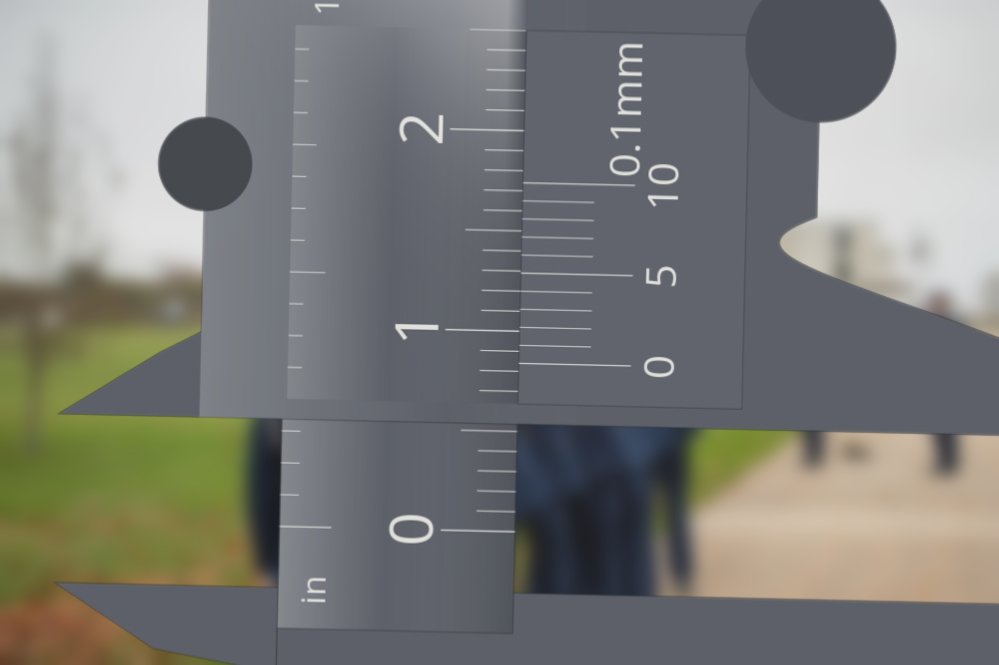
8.4 (mm)
